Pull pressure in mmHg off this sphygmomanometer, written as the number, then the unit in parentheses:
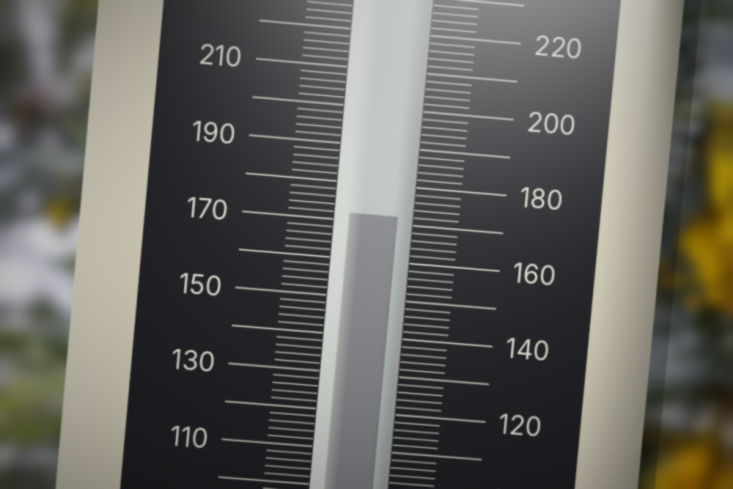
172 (mmHg)
